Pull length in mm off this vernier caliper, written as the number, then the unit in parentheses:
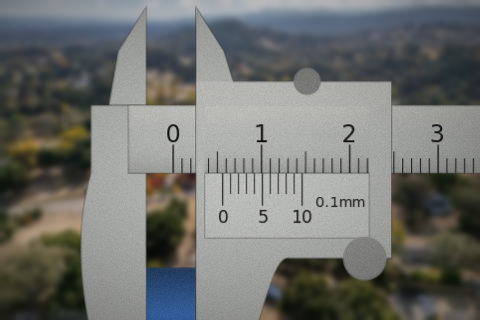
5.6 (mm)
